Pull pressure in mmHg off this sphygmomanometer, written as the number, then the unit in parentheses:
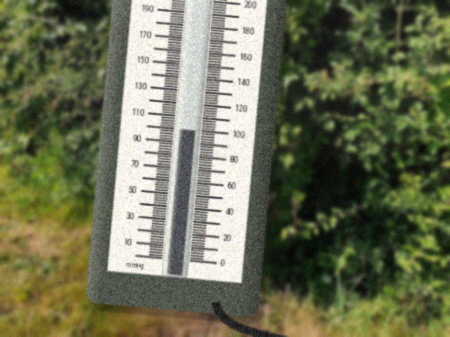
100 (mmHg)
